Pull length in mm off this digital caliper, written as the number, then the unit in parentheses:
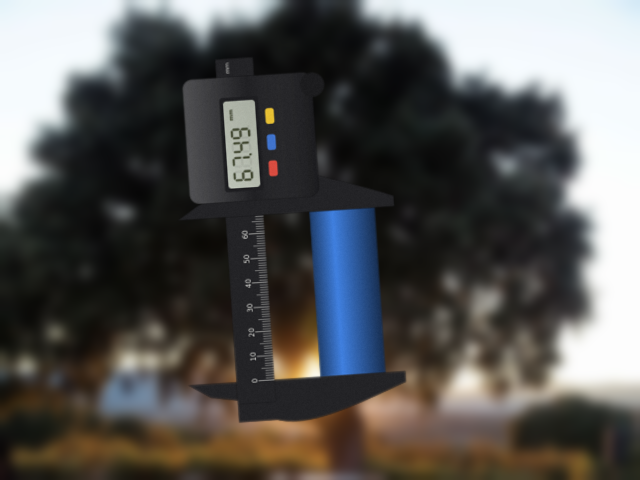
67.49 (mm)
